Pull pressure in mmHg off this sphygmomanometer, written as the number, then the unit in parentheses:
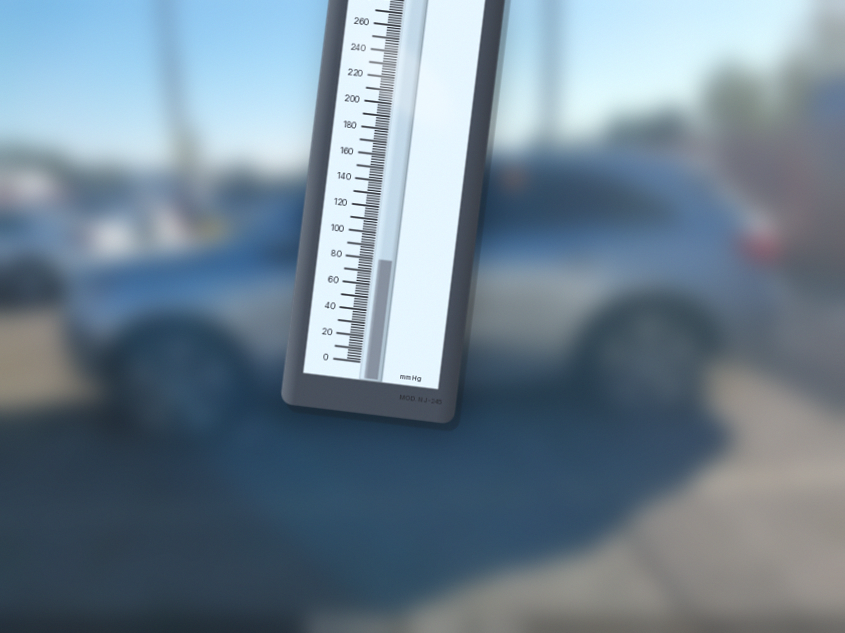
80 (mmHg)
